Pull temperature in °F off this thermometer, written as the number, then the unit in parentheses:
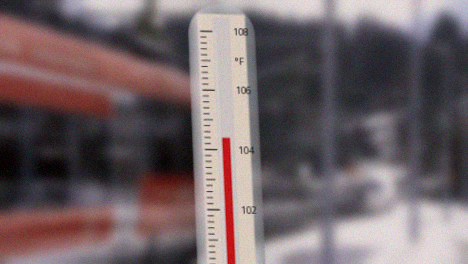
104.4 (°F)
